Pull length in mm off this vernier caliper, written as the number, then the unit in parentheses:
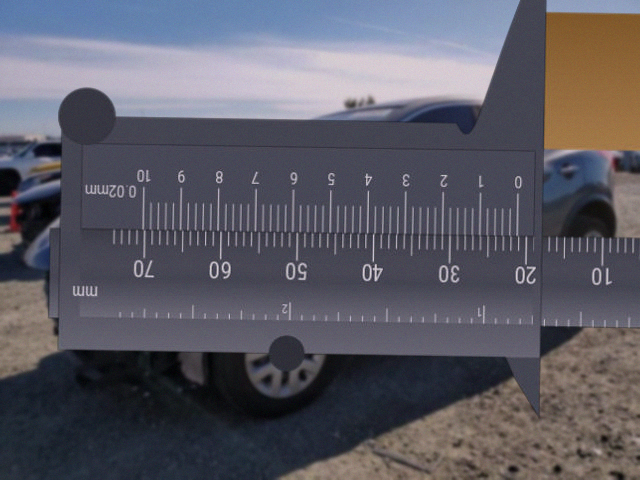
21.2 (mm)
